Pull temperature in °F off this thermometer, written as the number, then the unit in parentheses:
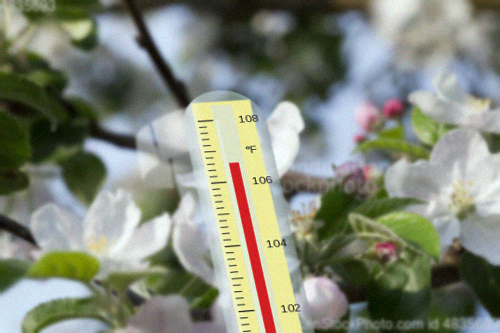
106.6 (°F)
